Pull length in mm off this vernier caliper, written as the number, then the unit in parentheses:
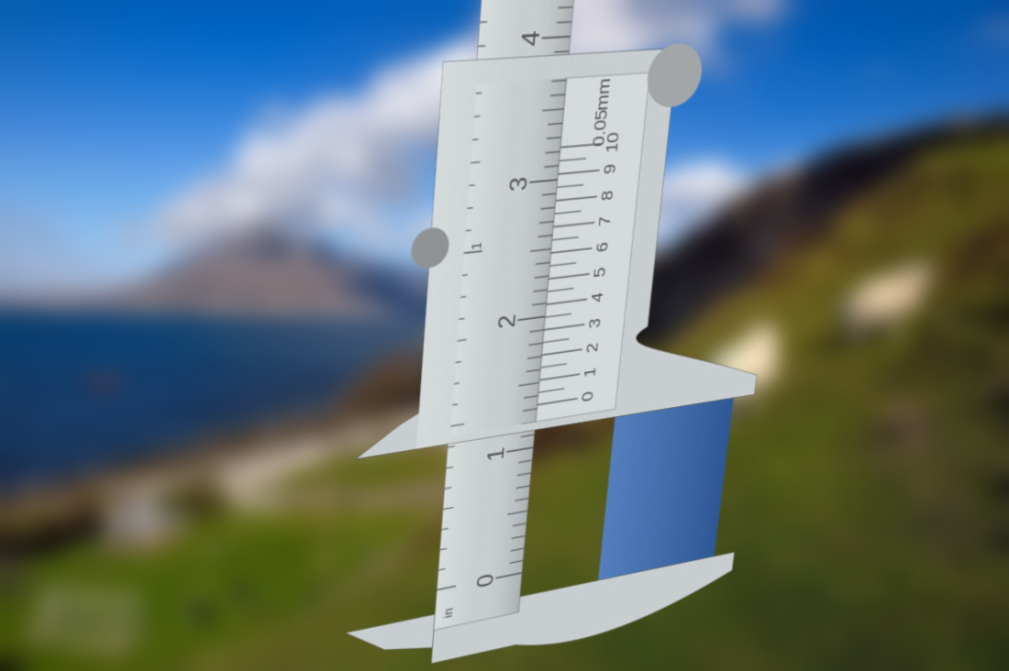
13.3 (mm)
